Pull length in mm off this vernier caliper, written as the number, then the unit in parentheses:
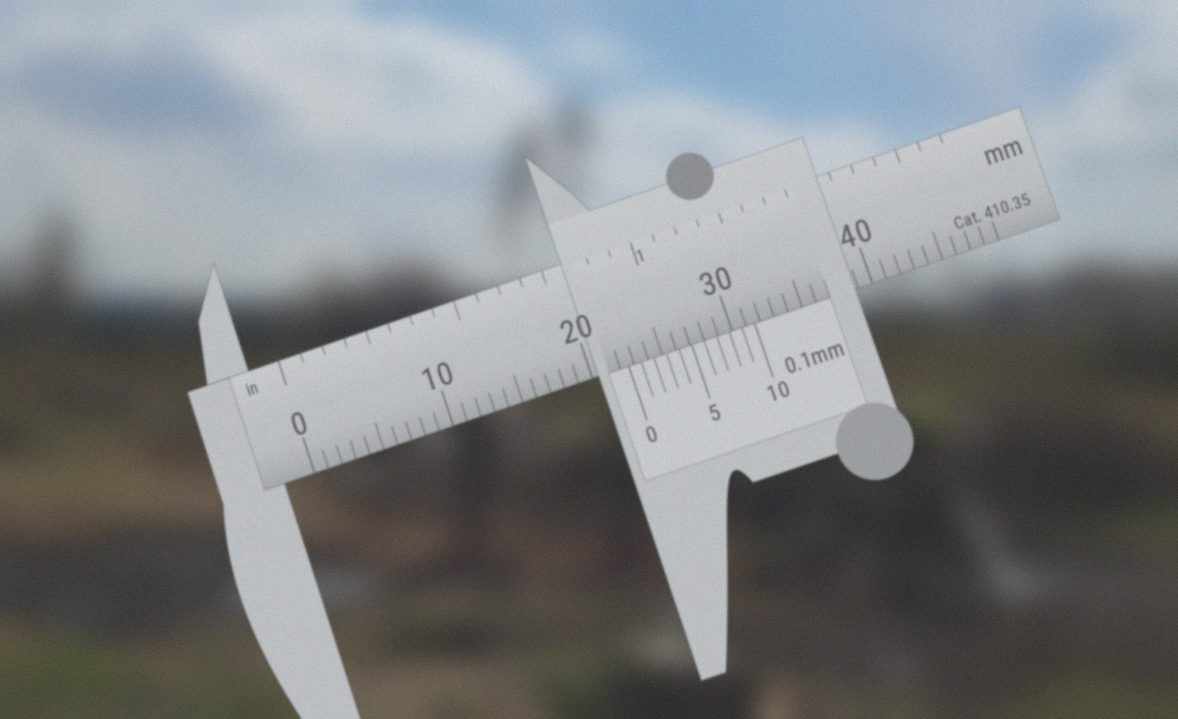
22.6 (mm)
